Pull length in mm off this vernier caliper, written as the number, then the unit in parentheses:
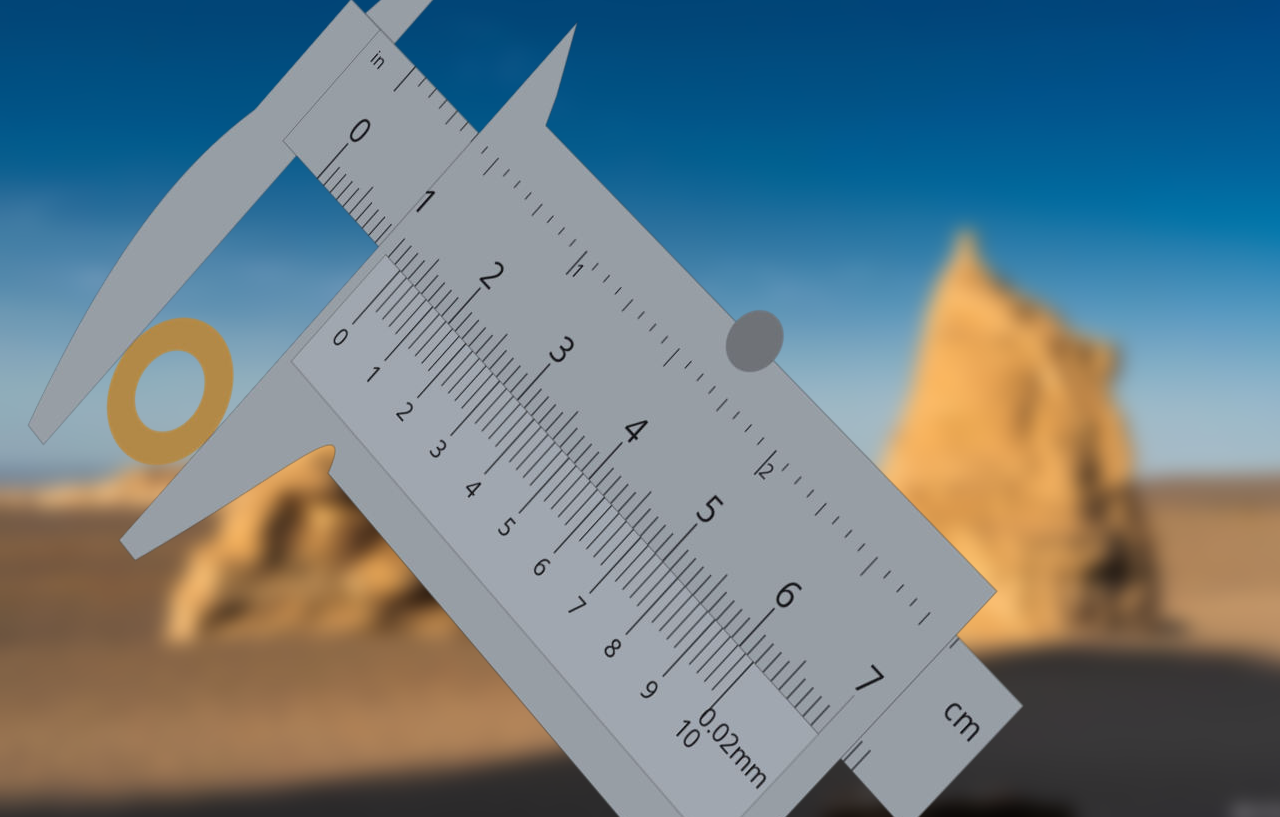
12.8 (mm)
